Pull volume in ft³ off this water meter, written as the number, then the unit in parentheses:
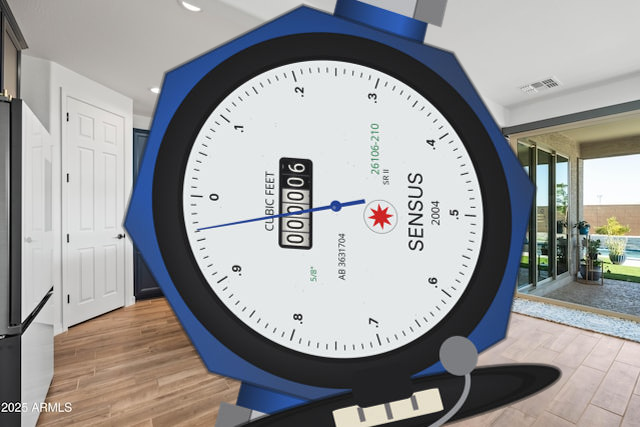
5.96 (ft³)
